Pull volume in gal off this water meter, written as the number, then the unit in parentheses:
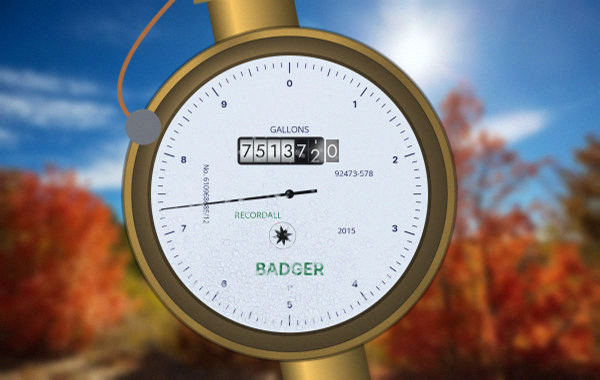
7513717.3 (gal)
